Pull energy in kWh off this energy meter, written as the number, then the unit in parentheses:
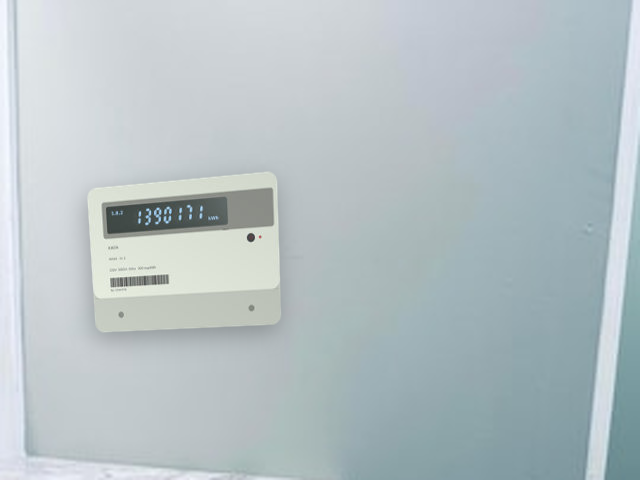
1390171 (kWh)
